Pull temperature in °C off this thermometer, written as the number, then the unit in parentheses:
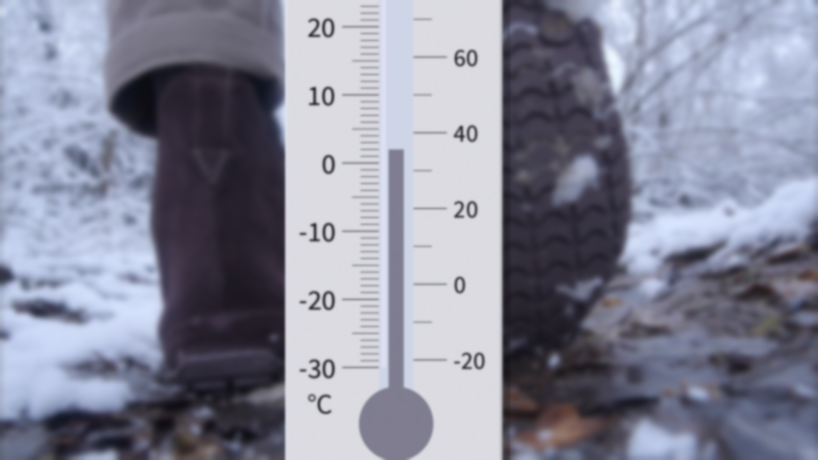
2 (°C)
